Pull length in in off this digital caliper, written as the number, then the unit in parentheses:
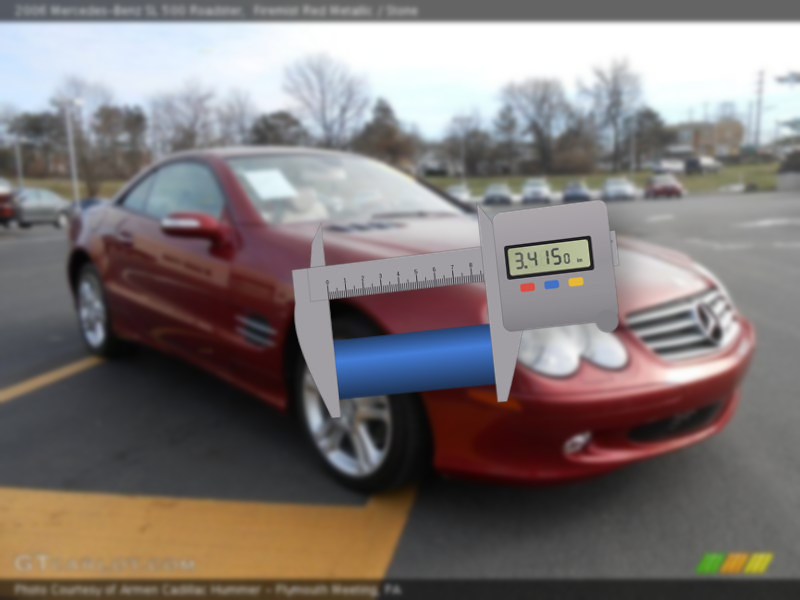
3.4150 (in)
